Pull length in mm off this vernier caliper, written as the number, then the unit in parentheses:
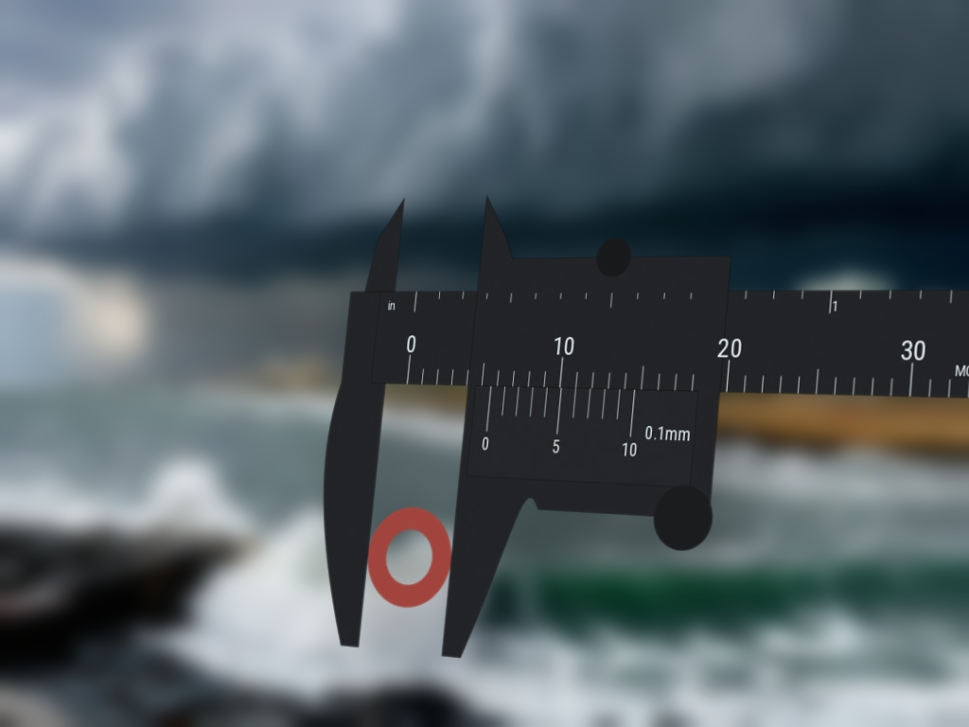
5.6 (mm)
